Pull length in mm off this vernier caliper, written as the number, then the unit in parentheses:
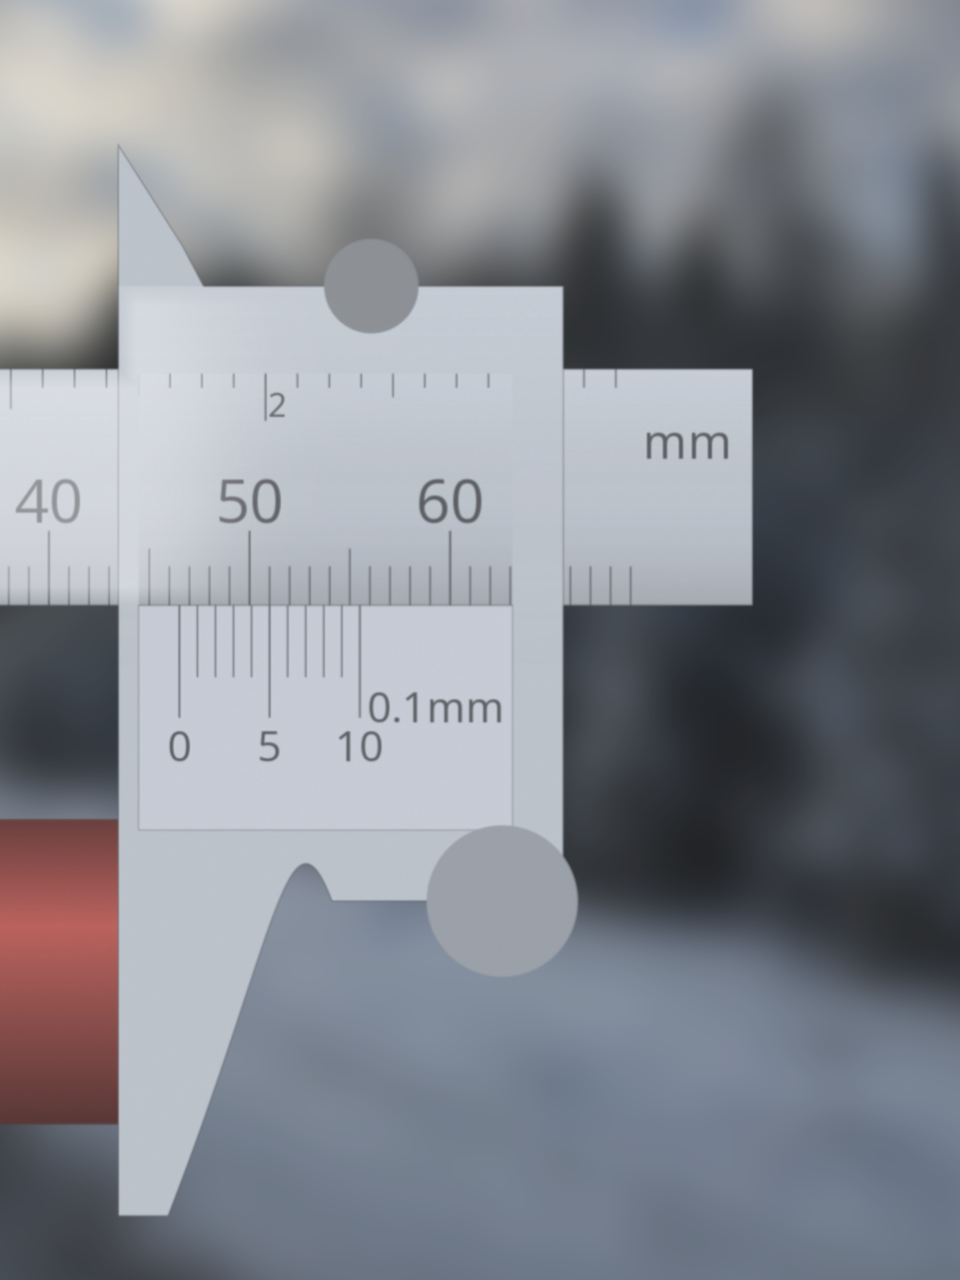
46.5 (mm)
